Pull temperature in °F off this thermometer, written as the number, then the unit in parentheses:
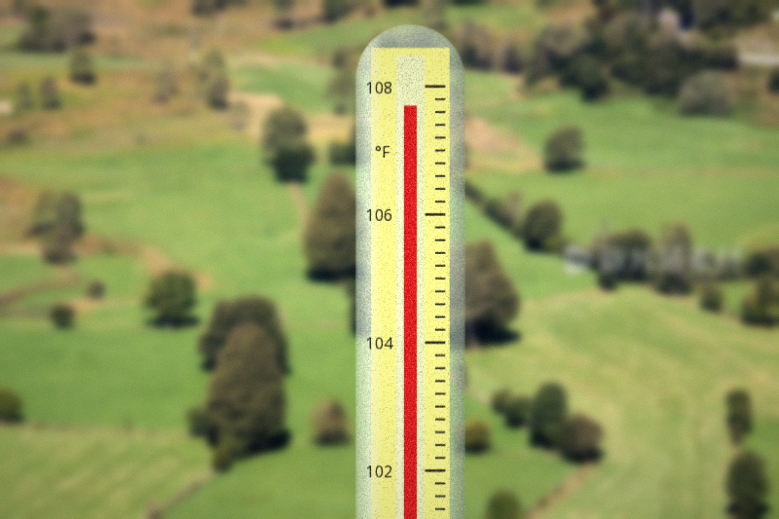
107.7 (°F)
